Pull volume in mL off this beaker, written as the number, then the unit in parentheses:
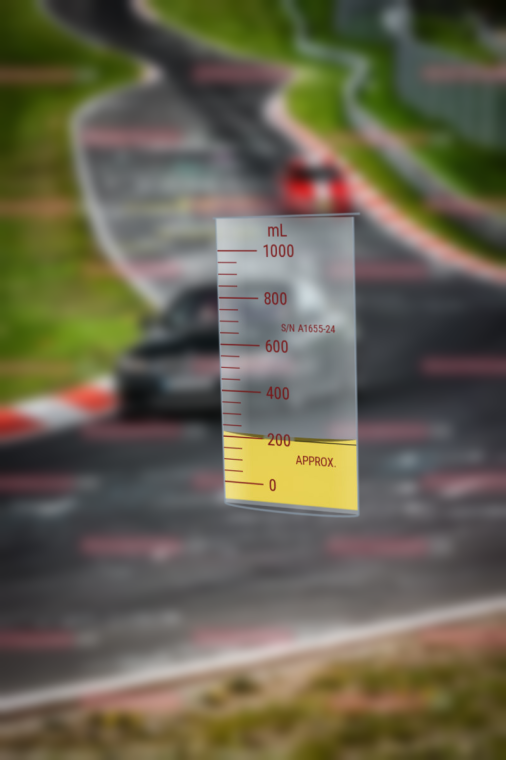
200 (mL)
